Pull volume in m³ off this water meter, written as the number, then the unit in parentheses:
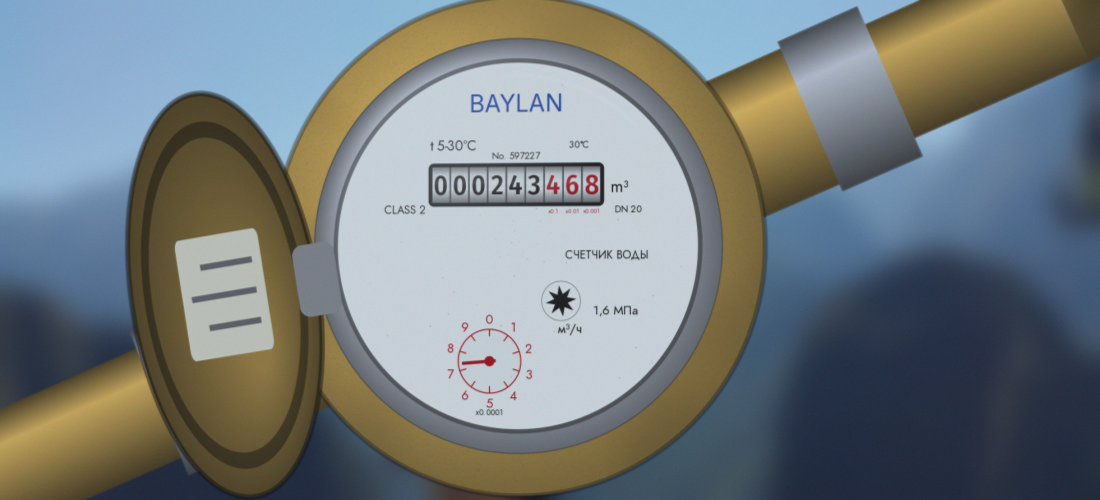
243.4687 (m³)
